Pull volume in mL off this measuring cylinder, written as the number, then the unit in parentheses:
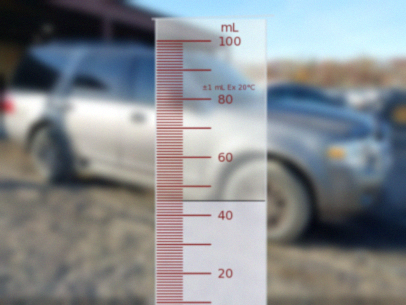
45 (mL)
